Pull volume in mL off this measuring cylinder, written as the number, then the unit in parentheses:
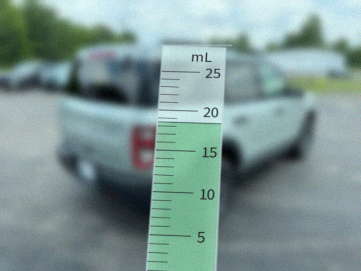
18.5 (mL)
